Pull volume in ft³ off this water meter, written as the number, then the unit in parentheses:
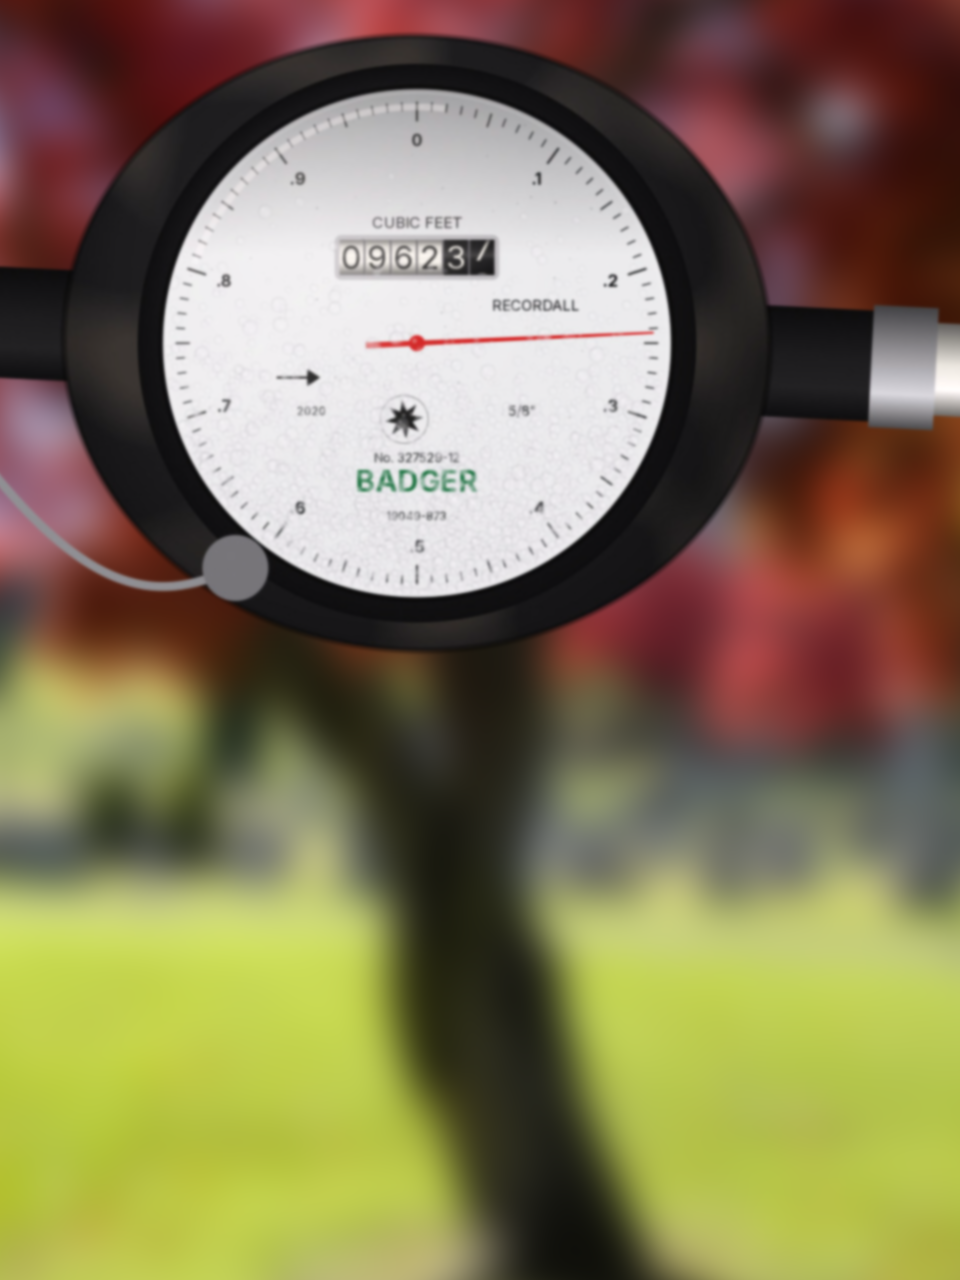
96237.24 (ft³)
